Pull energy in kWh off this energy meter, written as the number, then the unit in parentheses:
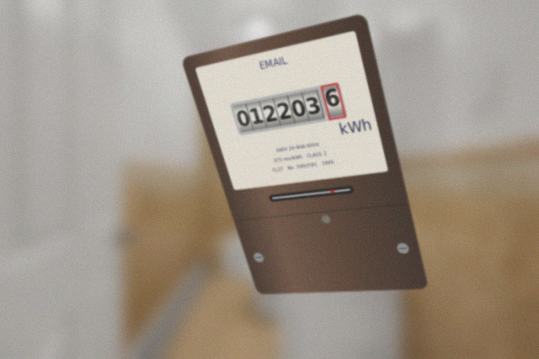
12203.6 (kWh)
